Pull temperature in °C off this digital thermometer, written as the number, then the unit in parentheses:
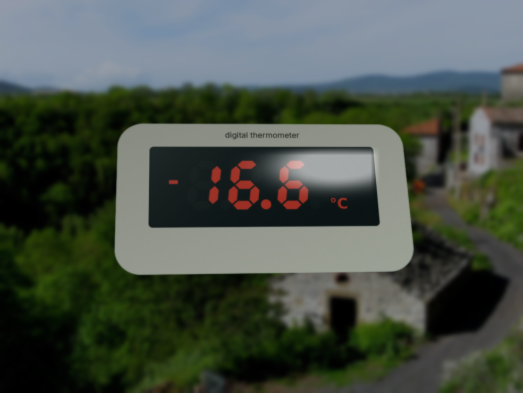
-16.6 (°C)
